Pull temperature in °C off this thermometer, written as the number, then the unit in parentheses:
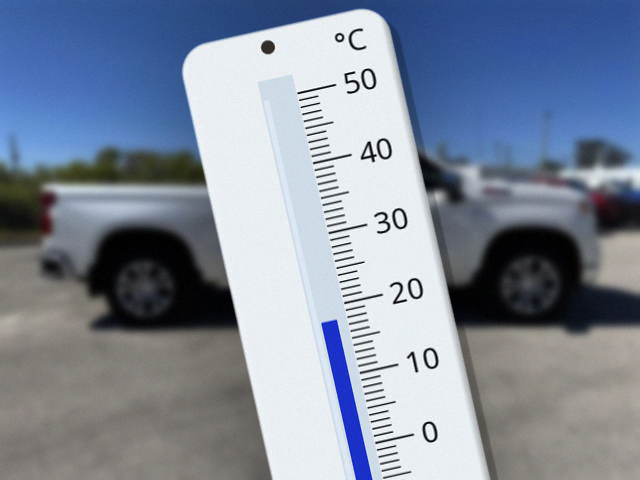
18 (°C)
